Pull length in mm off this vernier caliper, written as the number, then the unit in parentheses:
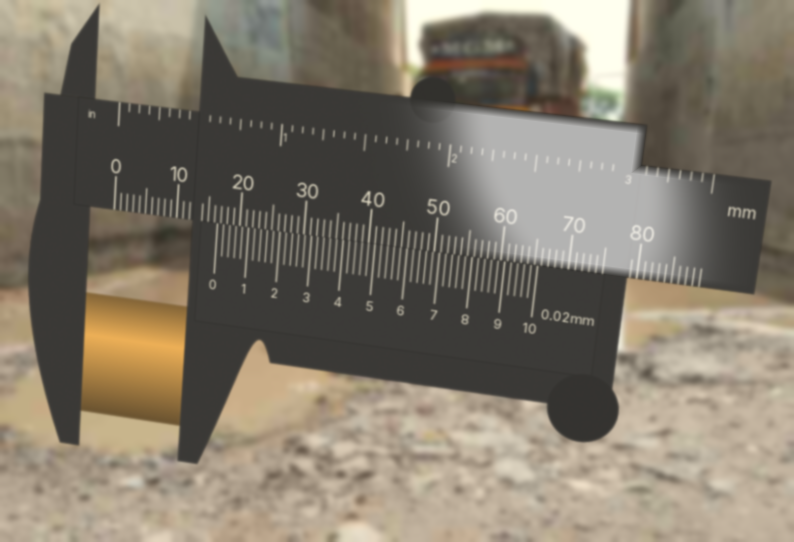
16.5 (mm)
